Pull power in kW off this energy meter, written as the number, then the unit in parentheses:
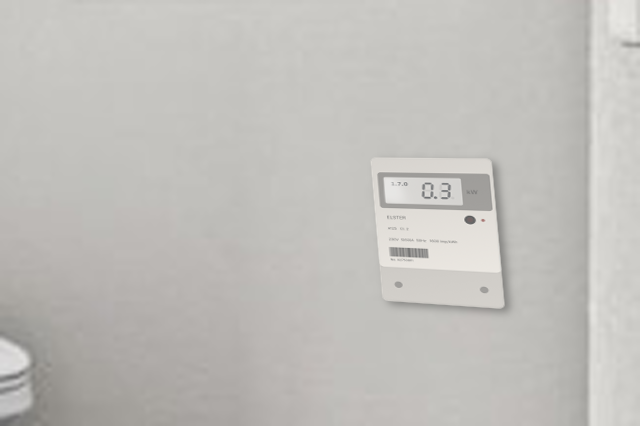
0.3 (kW)
